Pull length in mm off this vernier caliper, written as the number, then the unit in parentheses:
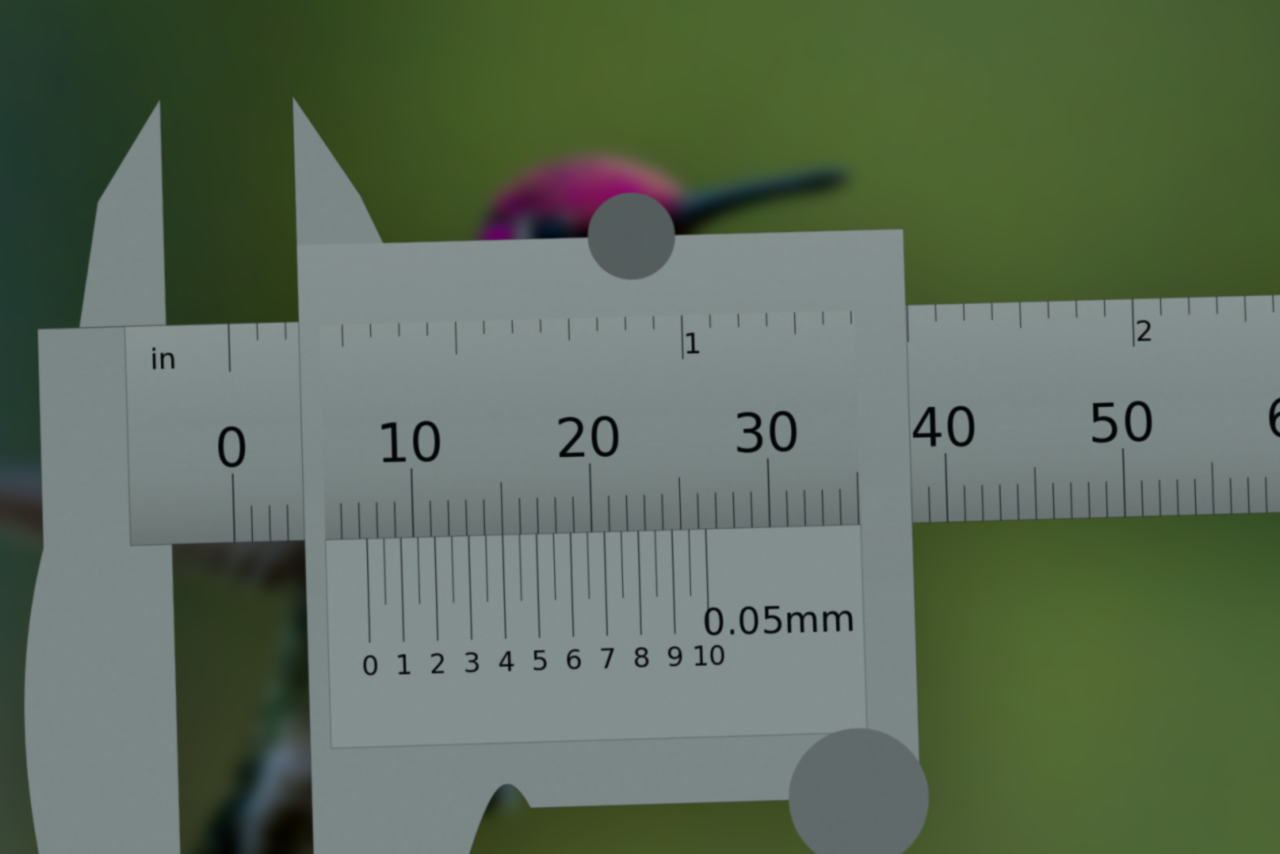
7.4 (mm)
